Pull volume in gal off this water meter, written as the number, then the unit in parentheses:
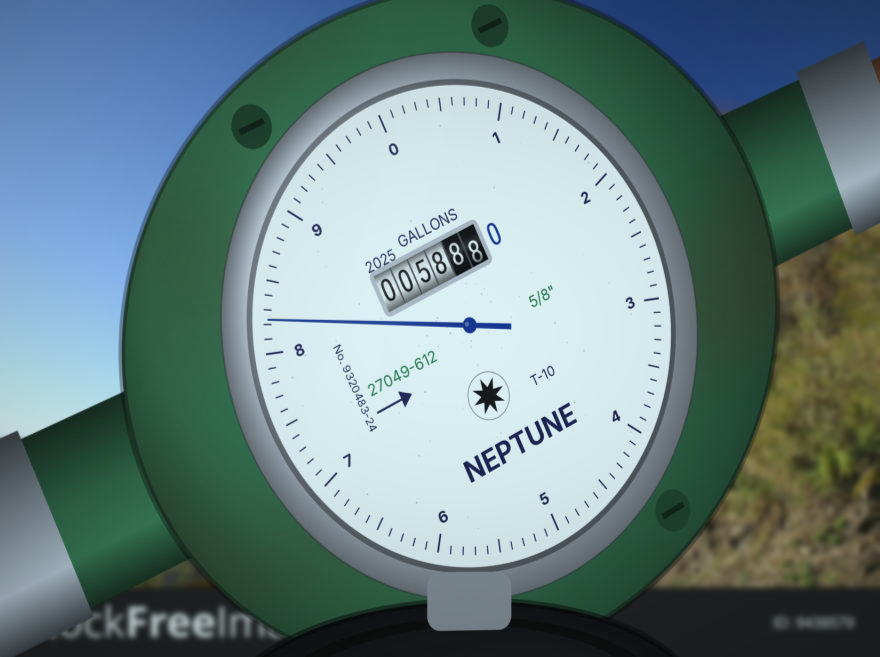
58878.2 (gal)
